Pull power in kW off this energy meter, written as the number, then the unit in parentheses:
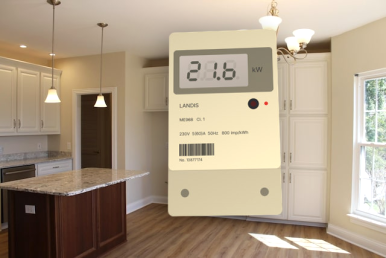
21.6 (kW)
